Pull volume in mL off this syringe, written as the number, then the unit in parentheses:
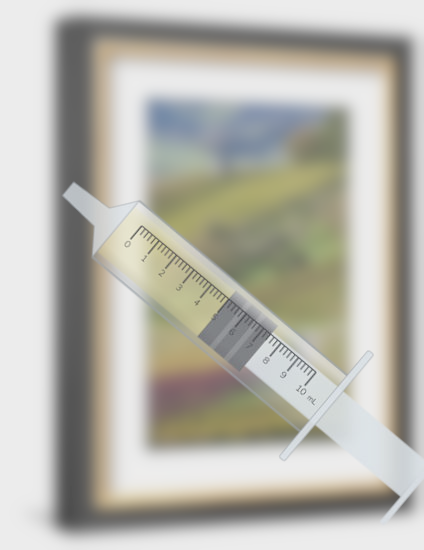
5 (mL)
